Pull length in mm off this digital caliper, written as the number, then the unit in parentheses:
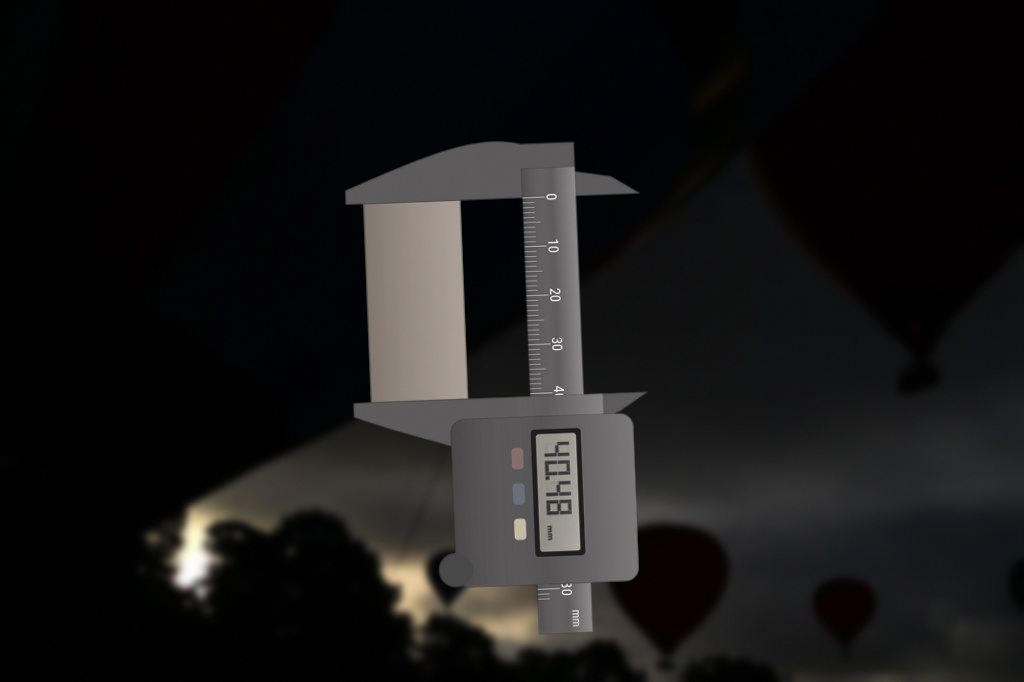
40.48 (mm)
